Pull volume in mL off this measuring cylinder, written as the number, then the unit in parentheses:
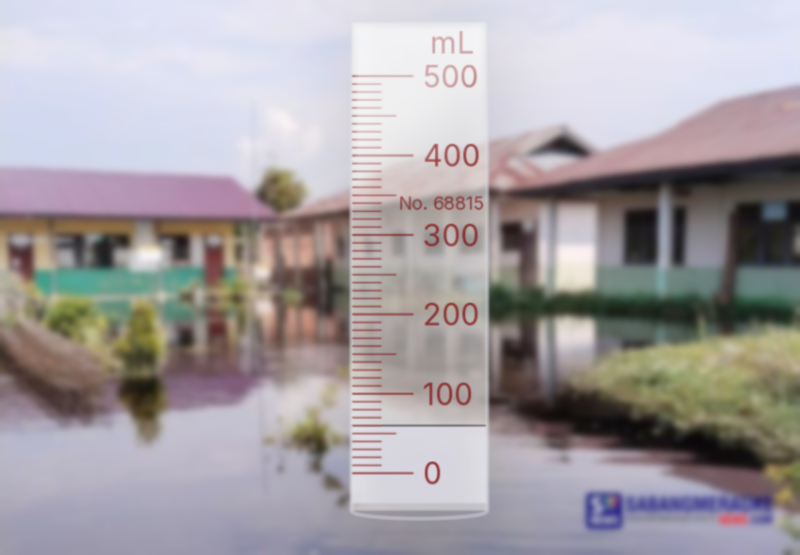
60 (mL)
